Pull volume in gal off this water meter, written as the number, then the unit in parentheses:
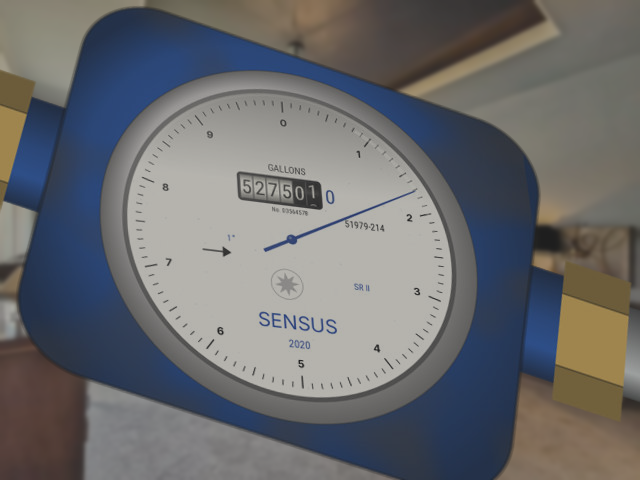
5275011.7 (gal)
